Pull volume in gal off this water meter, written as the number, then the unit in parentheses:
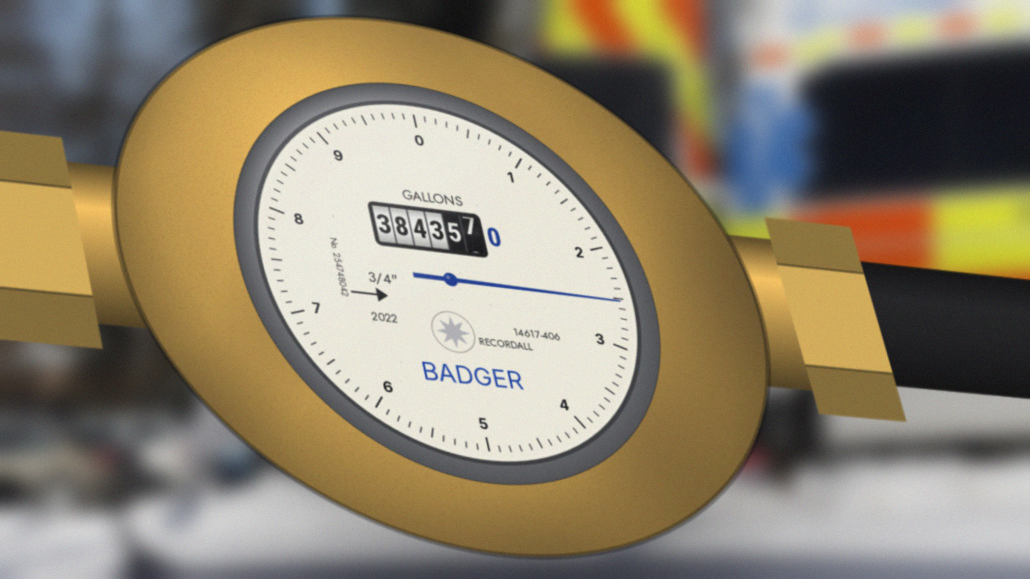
3843572.5 (gal)
